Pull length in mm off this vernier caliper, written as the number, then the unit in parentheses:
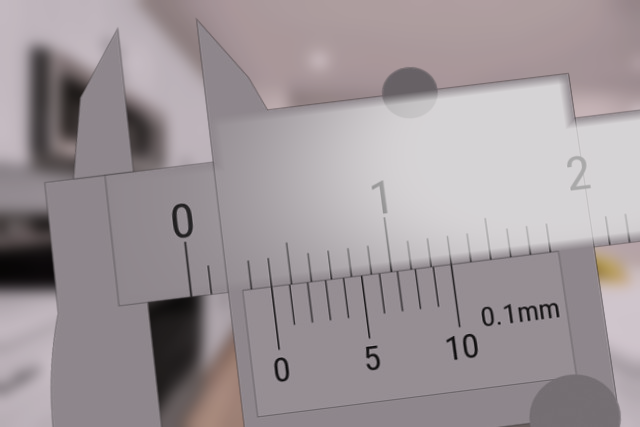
4.0 (mm)
